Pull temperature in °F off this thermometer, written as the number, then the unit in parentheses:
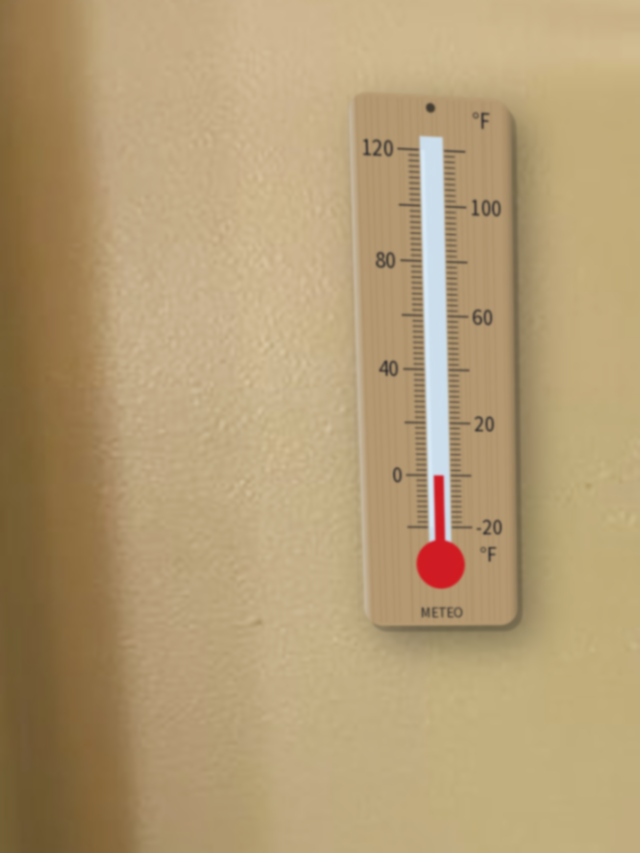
0 (°F)
